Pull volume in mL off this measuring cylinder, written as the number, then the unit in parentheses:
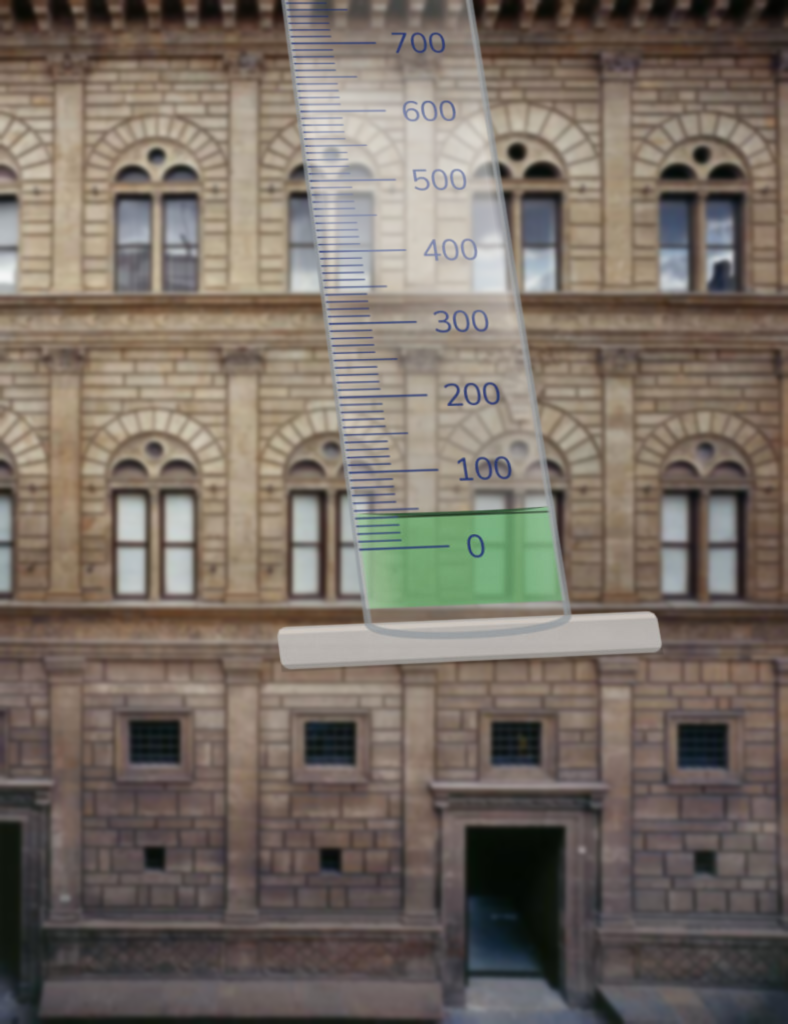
40 (mL)
